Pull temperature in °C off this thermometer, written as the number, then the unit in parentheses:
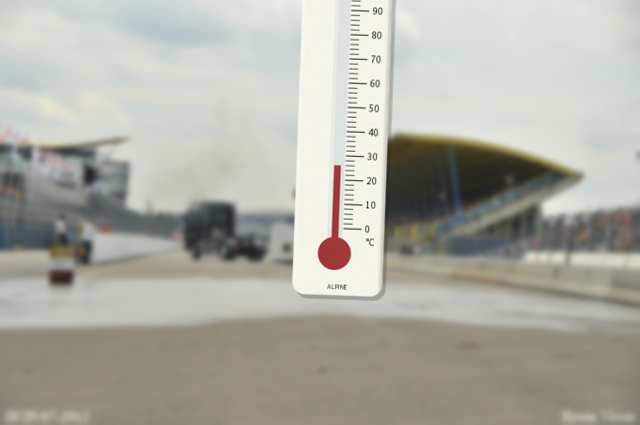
26 (°C)
